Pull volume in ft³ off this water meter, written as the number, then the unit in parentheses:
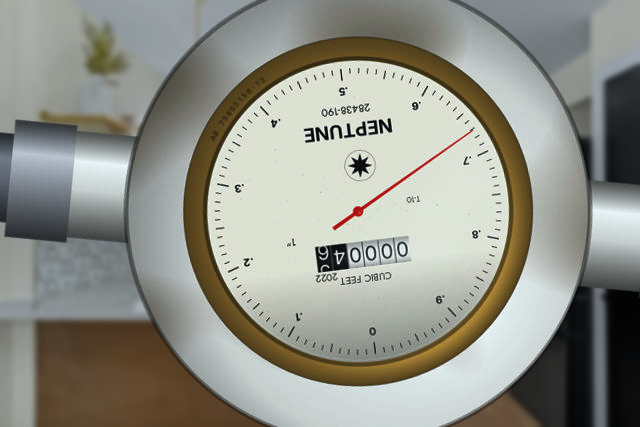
45.67 (ft³)
